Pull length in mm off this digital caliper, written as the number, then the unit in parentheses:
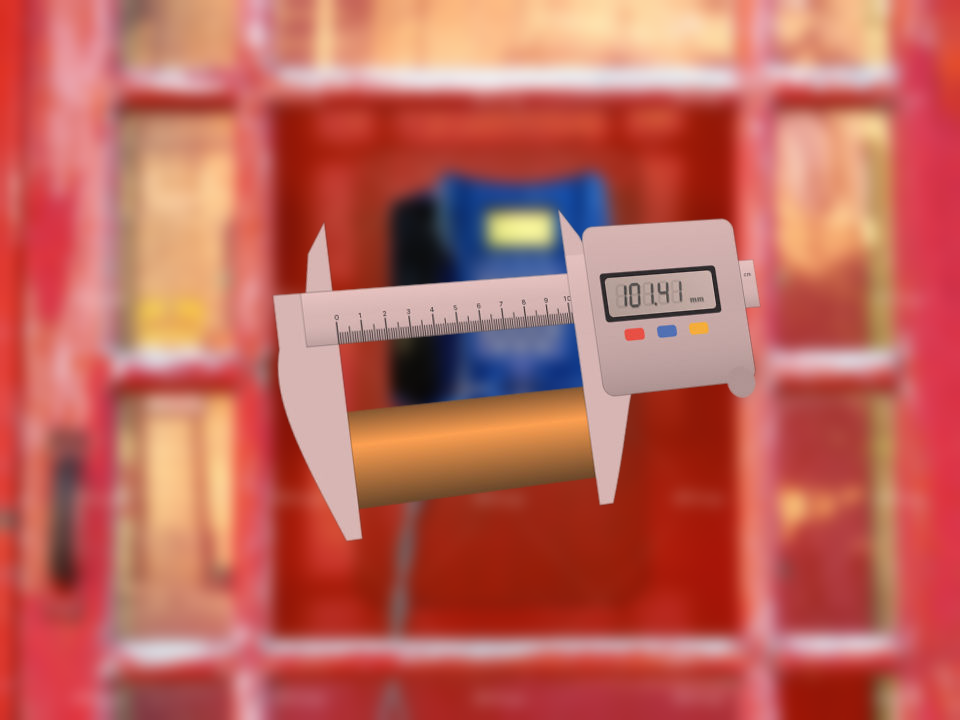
101.41 (mm)
